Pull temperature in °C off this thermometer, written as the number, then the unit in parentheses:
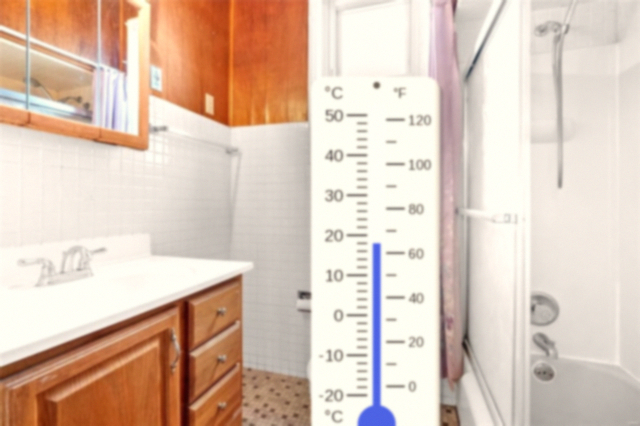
18 (°C)
